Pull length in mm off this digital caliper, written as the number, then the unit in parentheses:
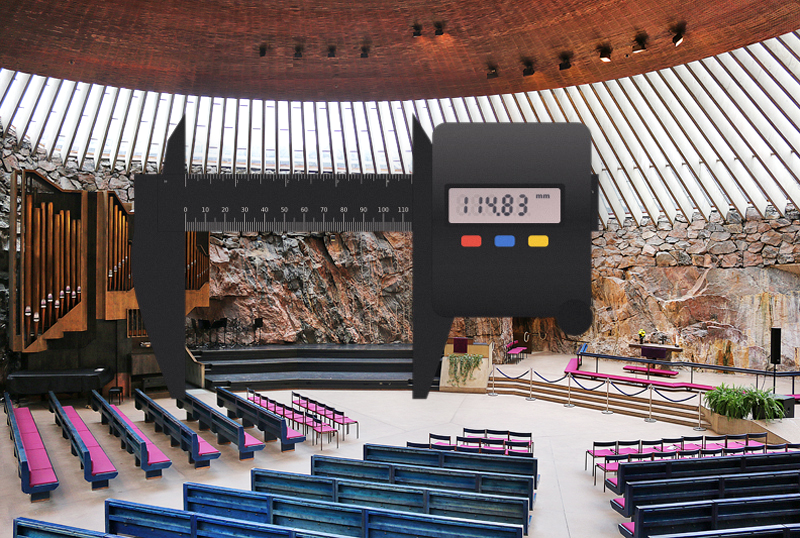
114.83 (mm)
